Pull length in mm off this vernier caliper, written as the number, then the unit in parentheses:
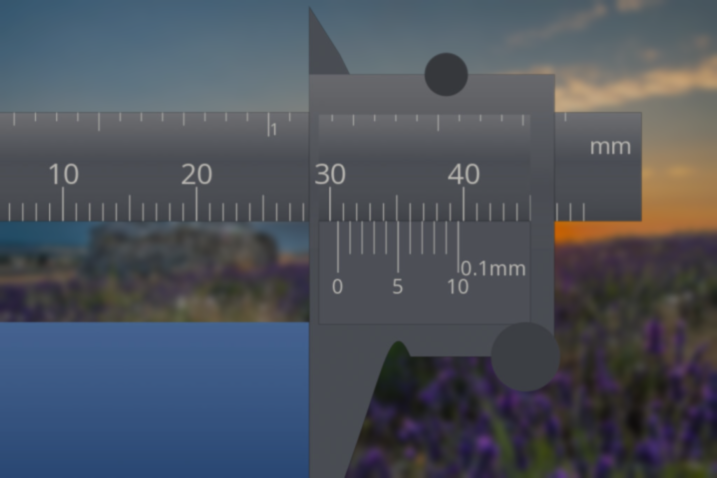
30.6 (mm)
